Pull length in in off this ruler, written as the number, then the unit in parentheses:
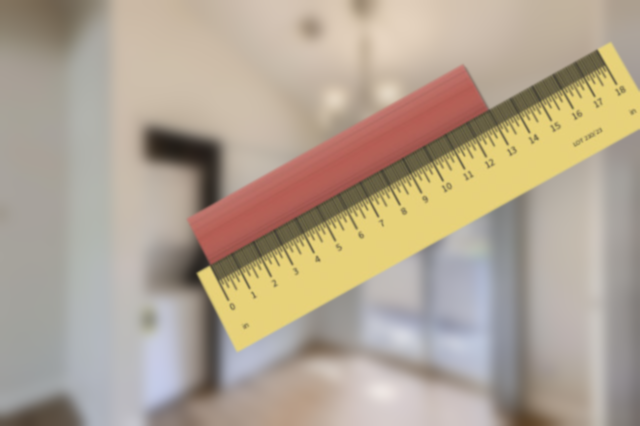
13 (in)
